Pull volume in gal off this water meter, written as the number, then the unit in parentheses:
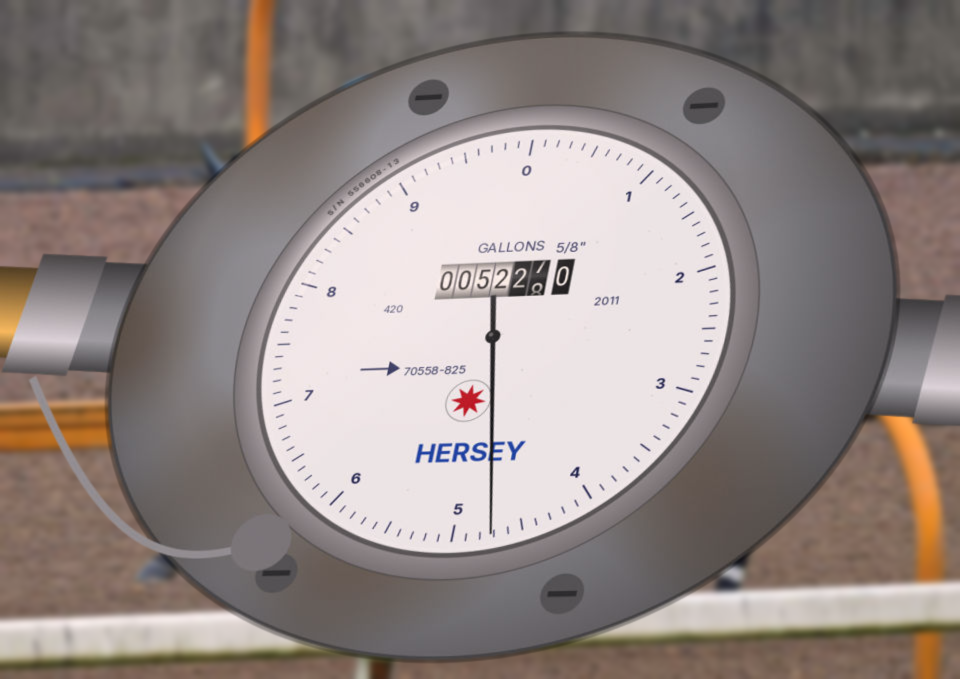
52274.7 (gal)
